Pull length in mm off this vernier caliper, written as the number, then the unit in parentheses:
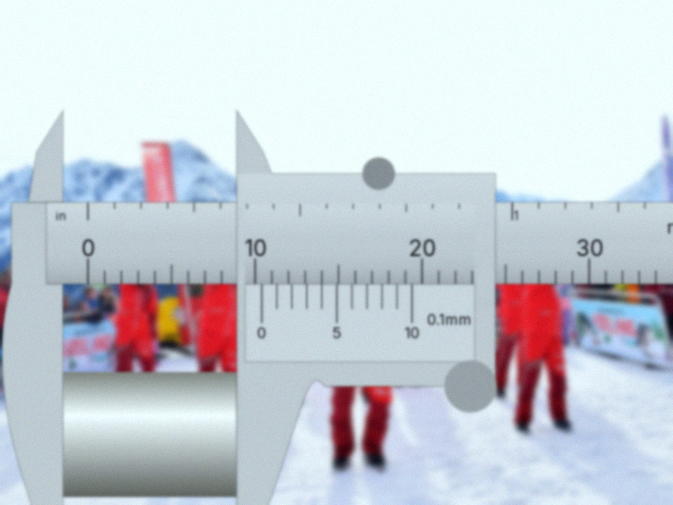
10.4 (mm)
